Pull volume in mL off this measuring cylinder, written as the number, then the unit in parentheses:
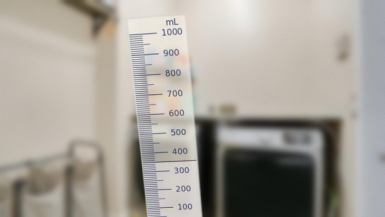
350 (mL)
